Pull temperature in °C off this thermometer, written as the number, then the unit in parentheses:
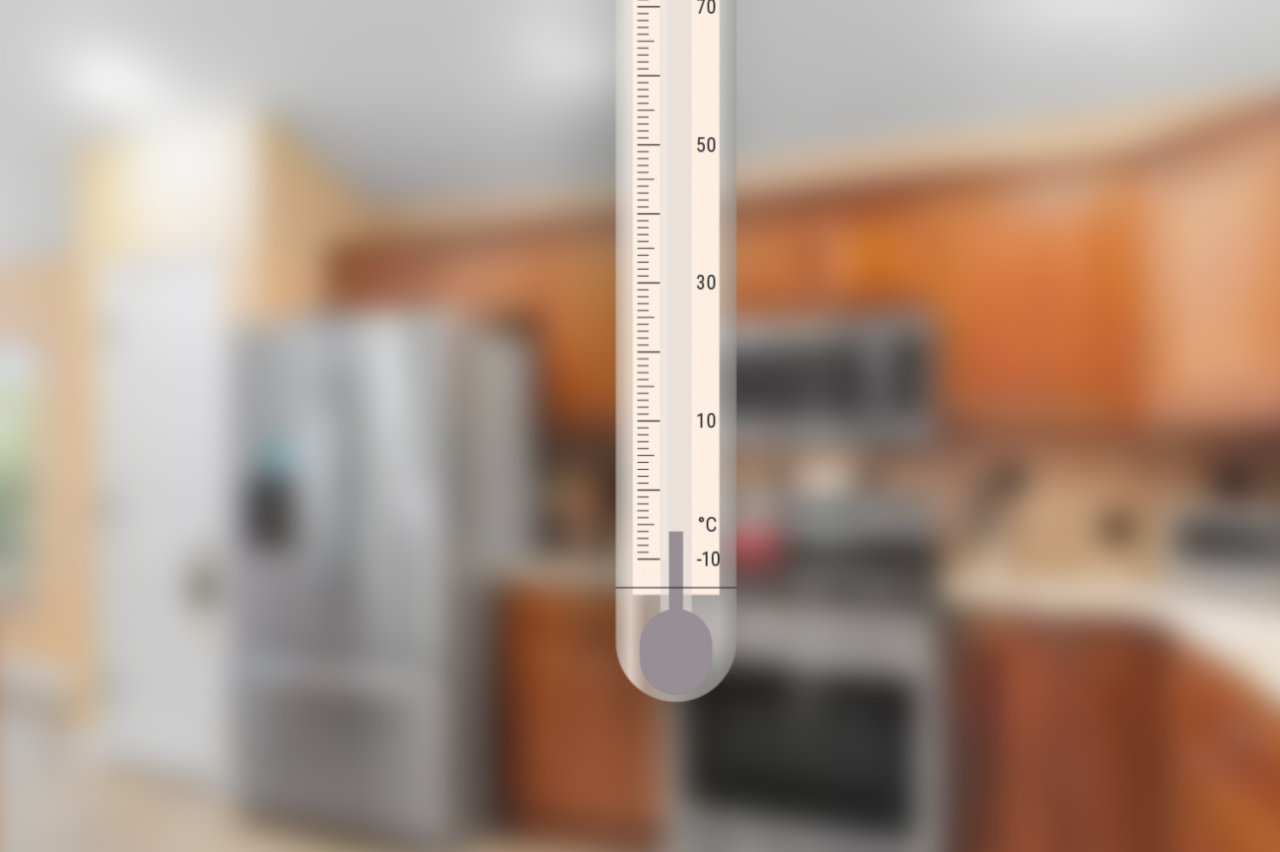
-6 (°C)
